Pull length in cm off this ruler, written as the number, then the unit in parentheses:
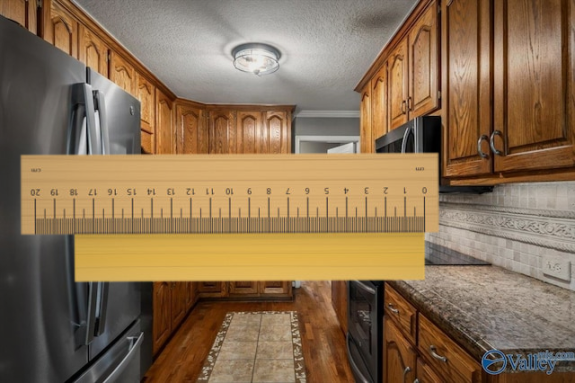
18 (cm)
